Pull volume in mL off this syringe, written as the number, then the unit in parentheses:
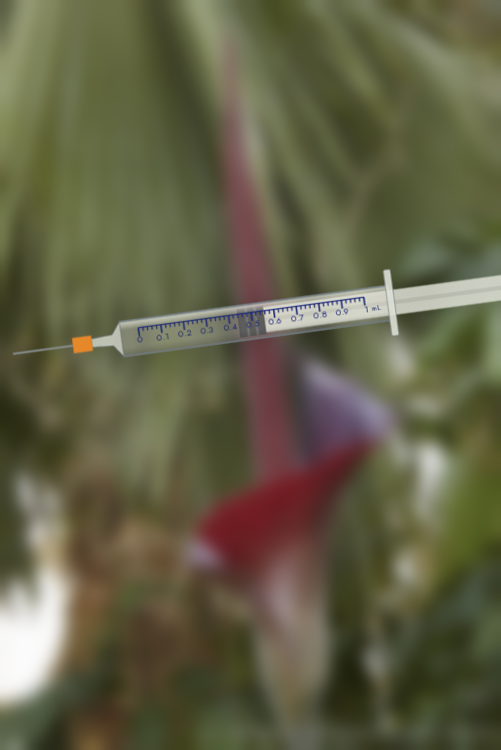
0.44 (mL)
